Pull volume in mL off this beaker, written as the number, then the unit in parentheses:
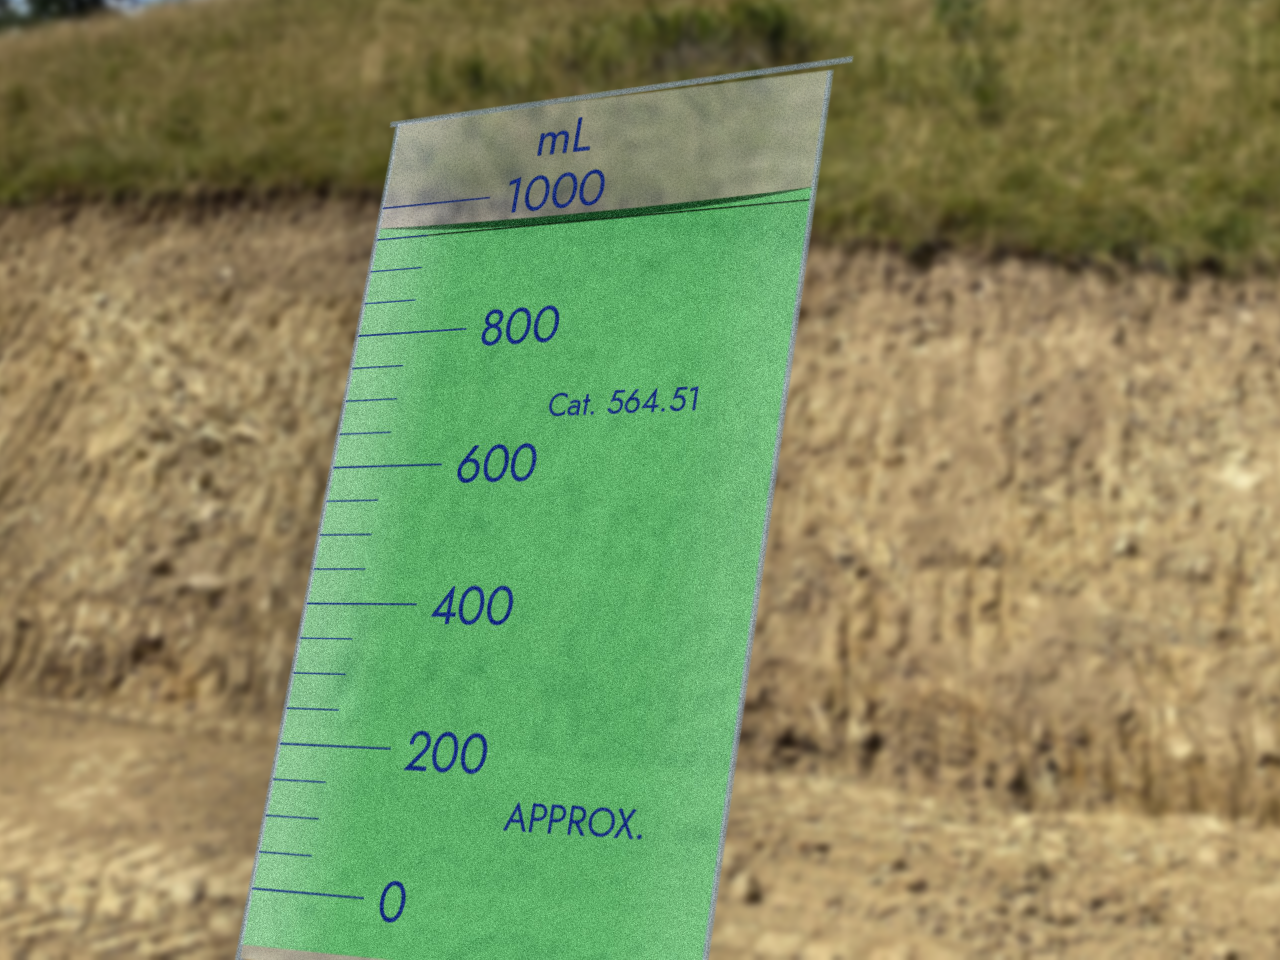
950 (mL)
